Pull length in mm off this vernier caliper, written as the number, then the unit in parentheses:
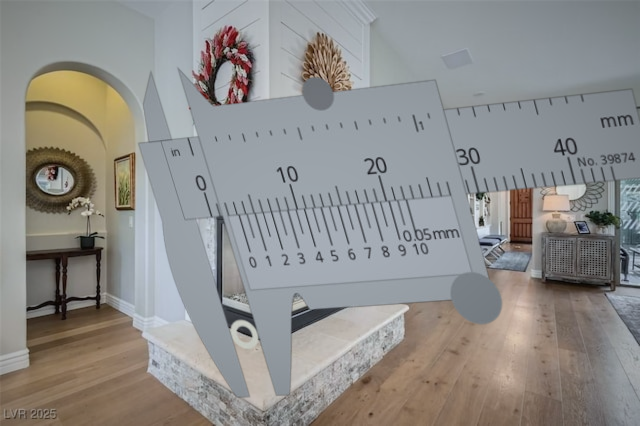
3.2 (mm)
